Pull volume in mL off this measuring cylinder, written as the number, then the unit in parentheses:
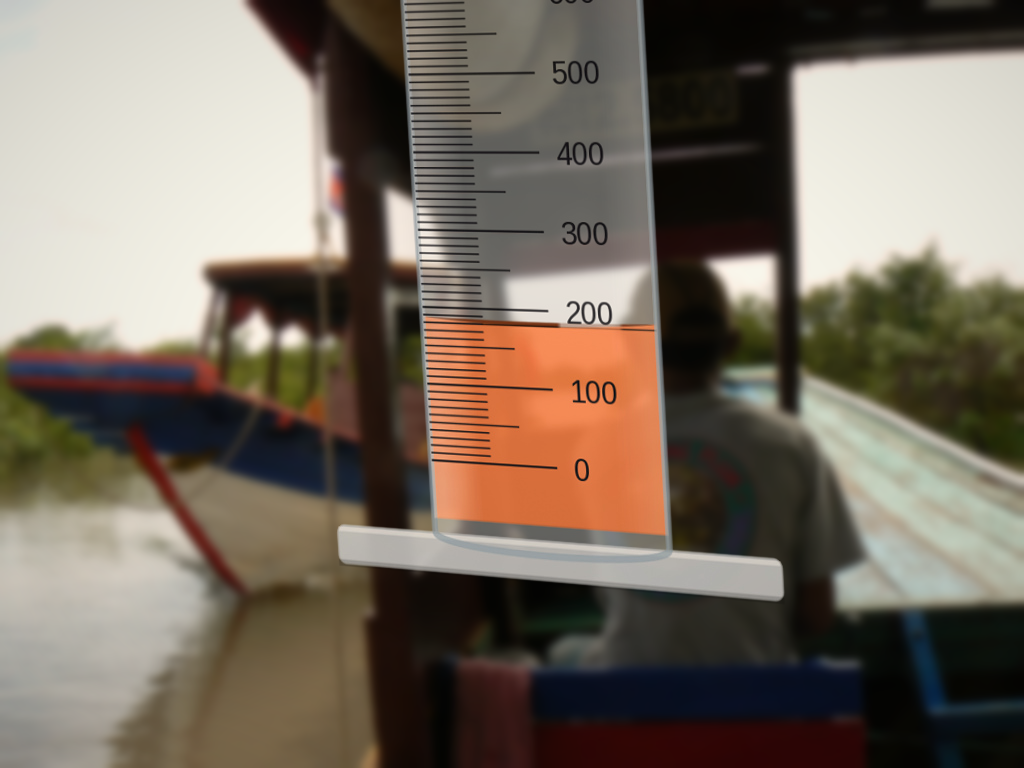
180 (mL)
